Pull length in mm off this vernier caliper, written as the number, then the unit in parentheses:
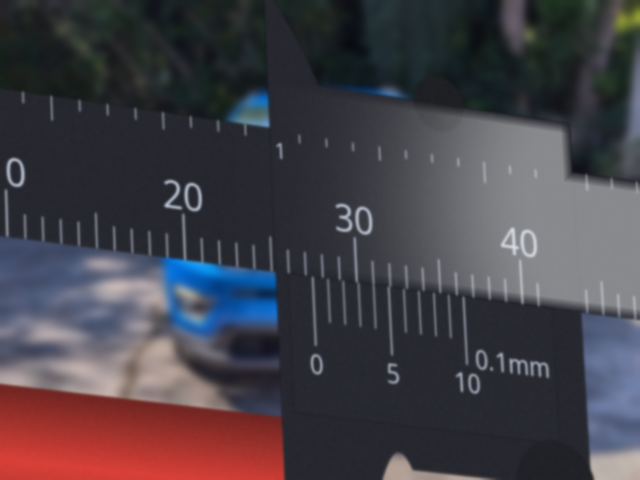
27.4 (mm)
